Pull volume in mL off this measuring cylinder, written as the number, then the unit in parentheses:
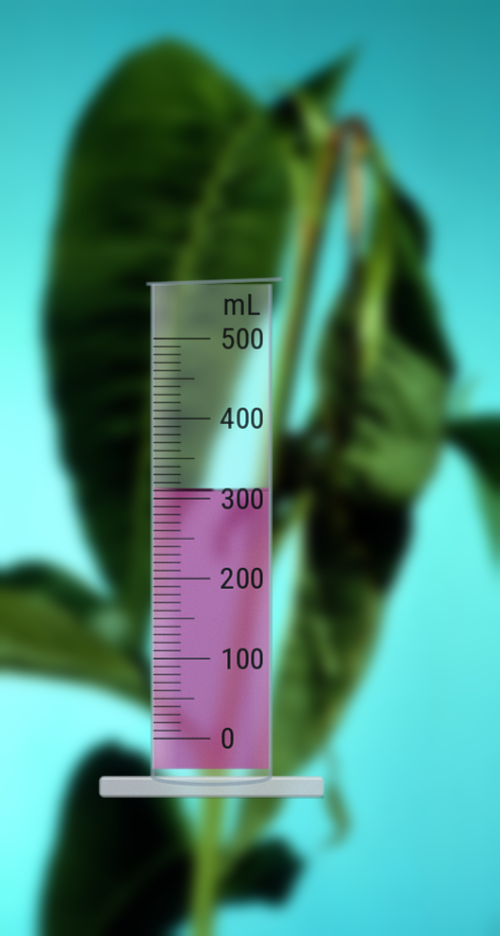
310 (mL)
